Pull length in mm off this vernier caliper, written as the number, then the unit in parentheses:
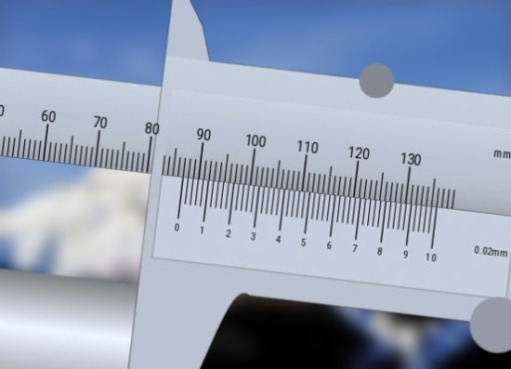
87.0 (mm)
